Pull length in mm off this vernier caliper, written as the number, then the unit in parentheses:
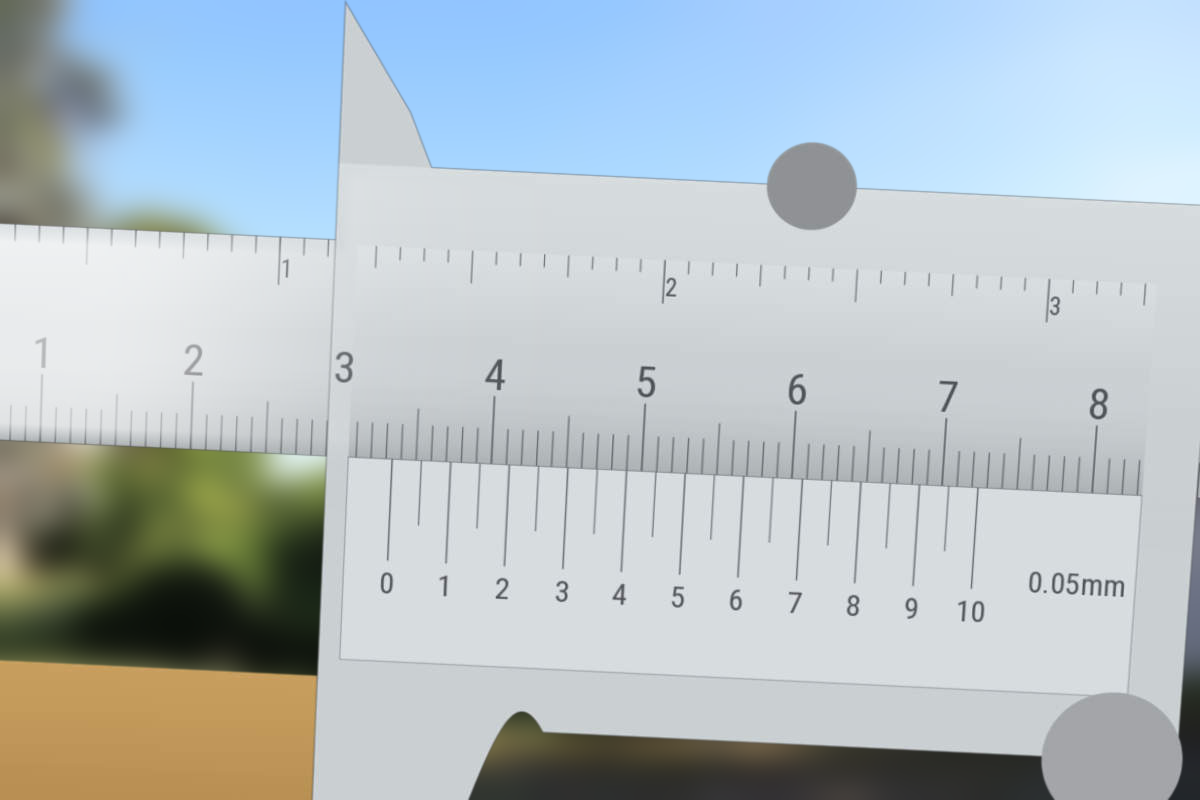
33.4 (mm)
